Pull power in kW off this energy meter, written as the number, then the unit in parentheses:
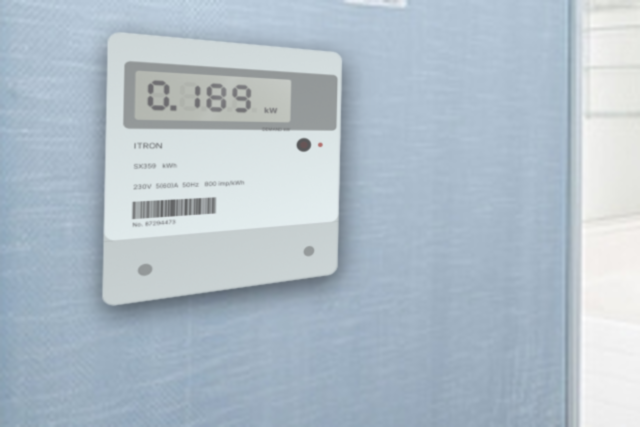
0.189 (kW)
